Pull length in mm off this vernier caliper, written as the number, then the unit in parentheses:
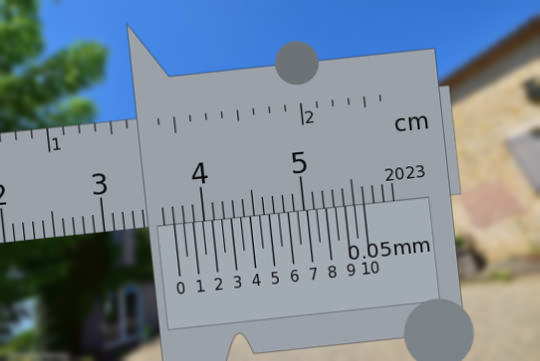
37.0 (mm)
